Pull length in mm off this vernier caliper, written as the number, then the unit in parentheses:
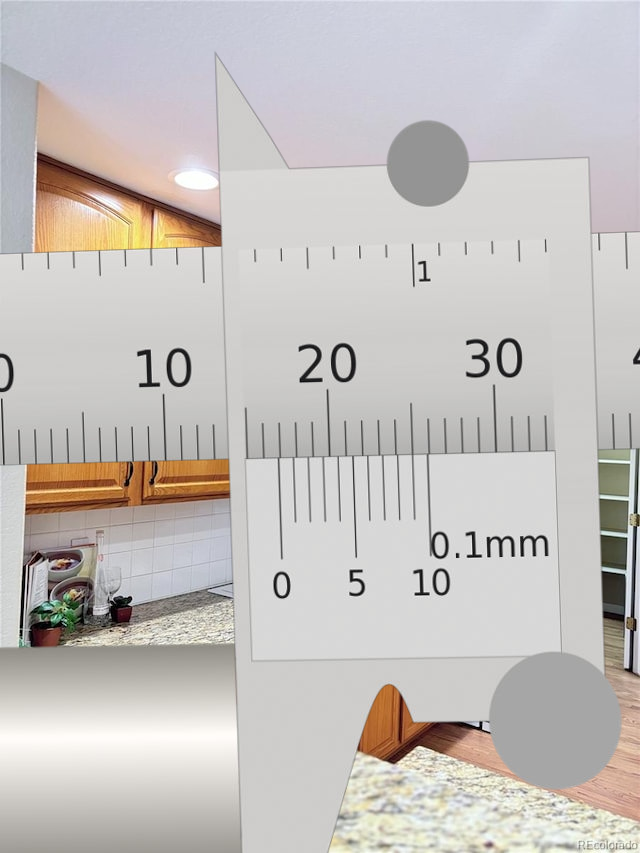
16.9 (mm)
